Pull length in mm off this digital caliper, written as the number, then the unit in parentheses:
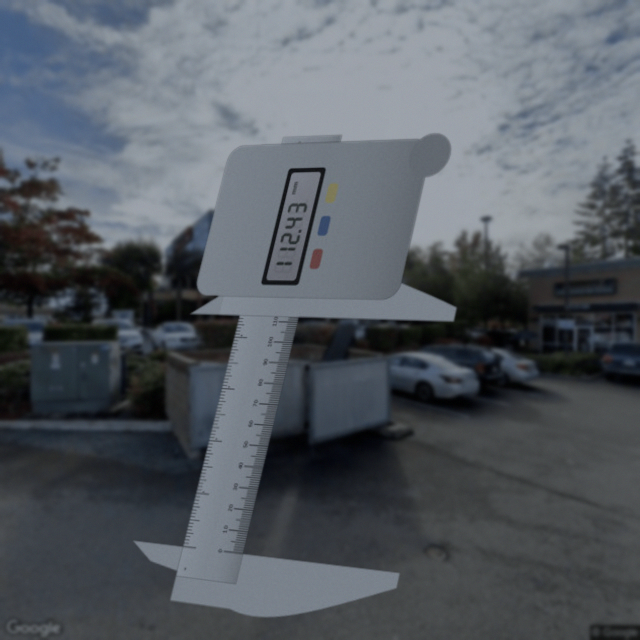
112.43 (mm)
